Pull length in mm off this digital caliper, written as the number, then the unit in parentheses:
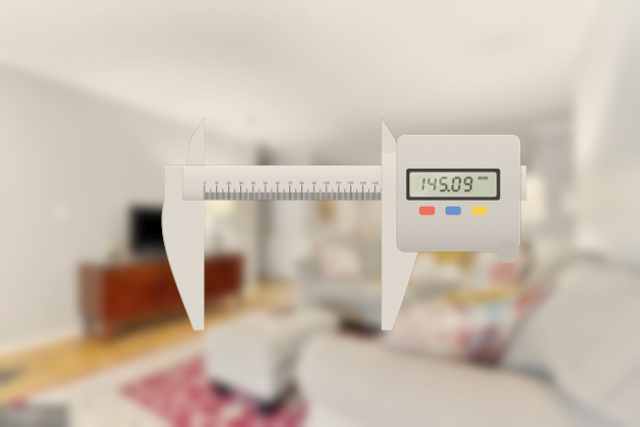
145.09 (mm)
